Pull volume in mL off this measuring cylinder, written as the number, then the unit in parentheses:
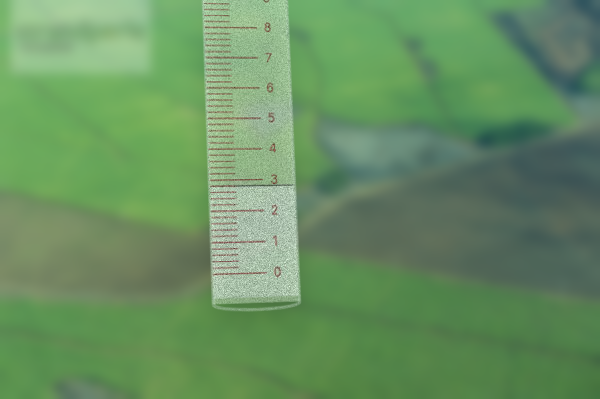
2.8 (mL)
